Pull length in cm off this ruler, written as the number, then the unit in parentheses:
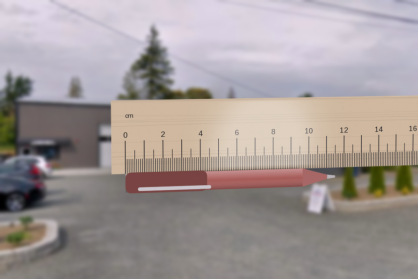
11.5 (cm)
